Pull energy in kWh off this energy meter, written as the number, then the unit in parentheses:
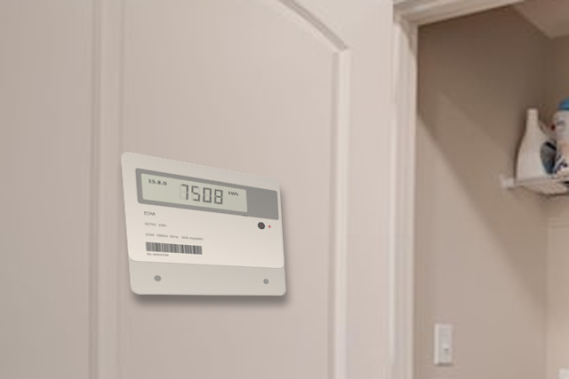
7508 (kWh)
